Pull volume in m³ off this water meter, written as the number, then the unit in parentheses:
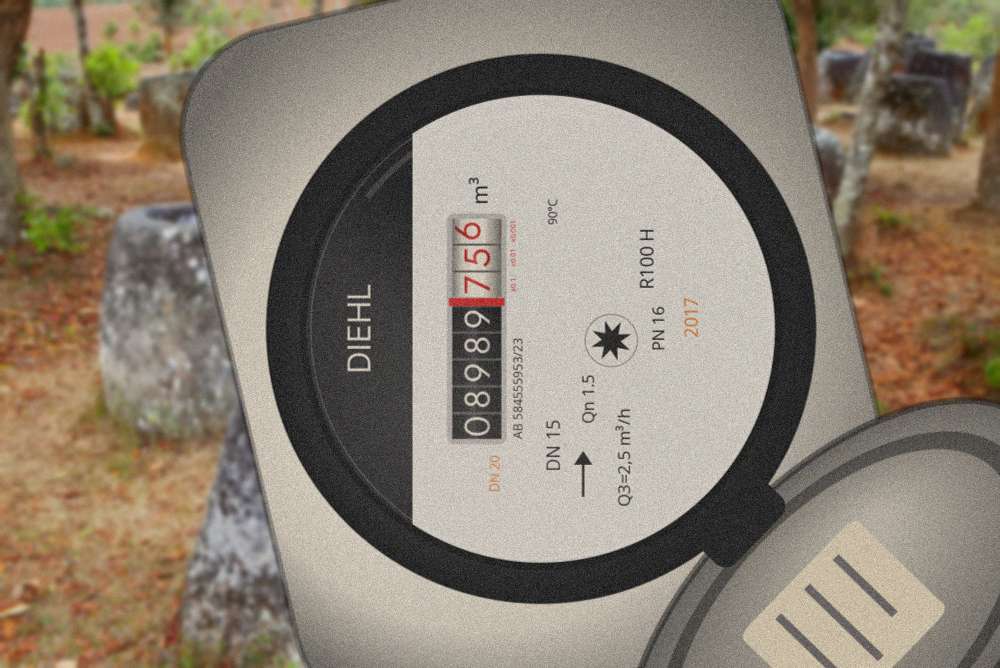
8989.756 (m³)
